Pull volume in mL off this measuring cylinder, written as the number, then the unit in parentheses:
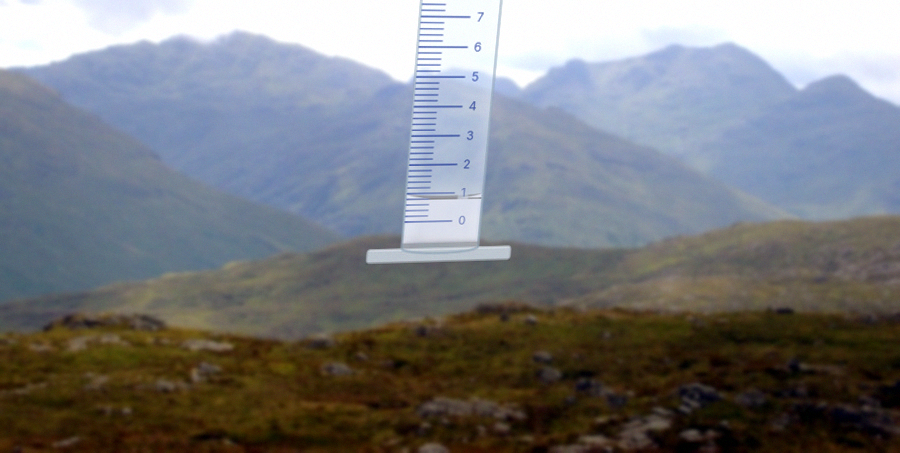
0.8 (mL)
